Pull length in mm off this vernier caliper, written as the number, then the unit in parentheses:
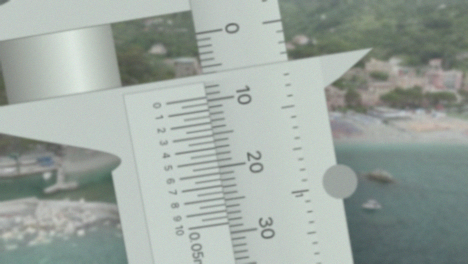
9.5 (mm)
